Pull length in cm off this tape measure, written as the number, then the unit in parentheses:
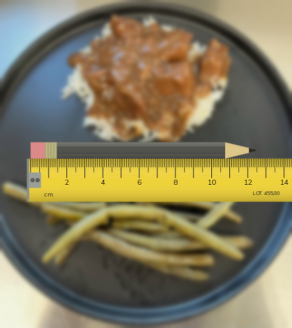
12.5 (cm)
